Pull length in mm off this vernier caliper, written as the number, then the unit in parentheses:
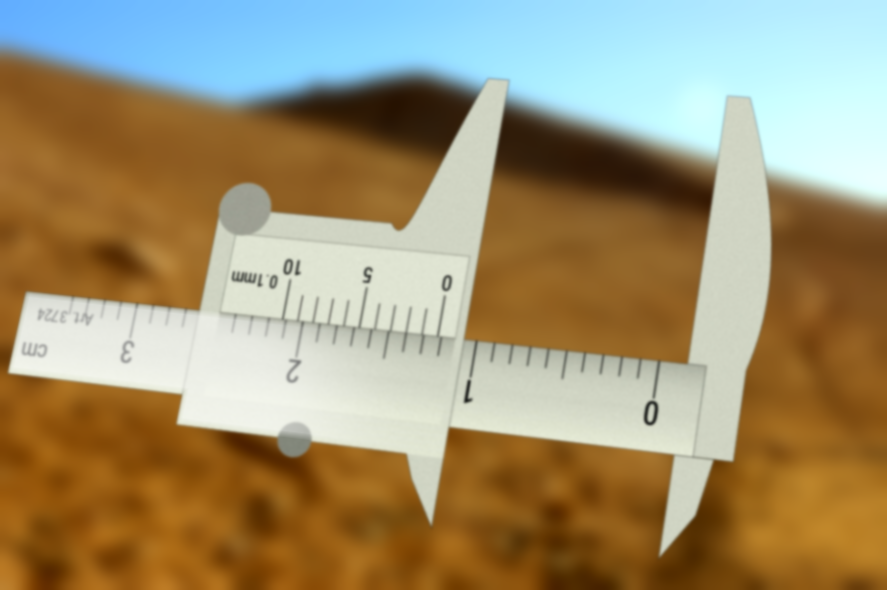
12.2 (mm)
